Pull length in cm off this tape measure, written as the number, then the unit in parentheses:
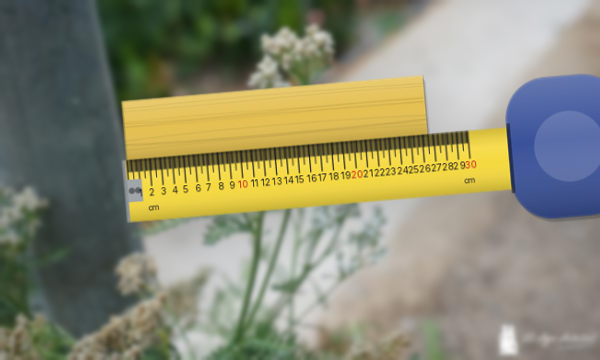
26.5 (cm)
